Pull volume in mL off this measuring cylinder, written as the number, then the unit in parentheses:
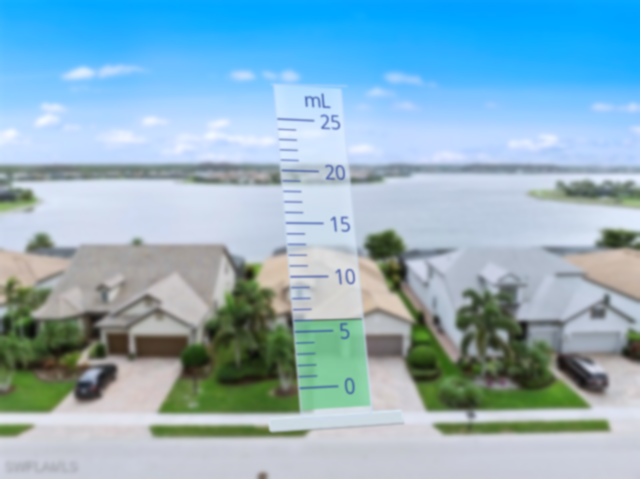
6 (mL)
